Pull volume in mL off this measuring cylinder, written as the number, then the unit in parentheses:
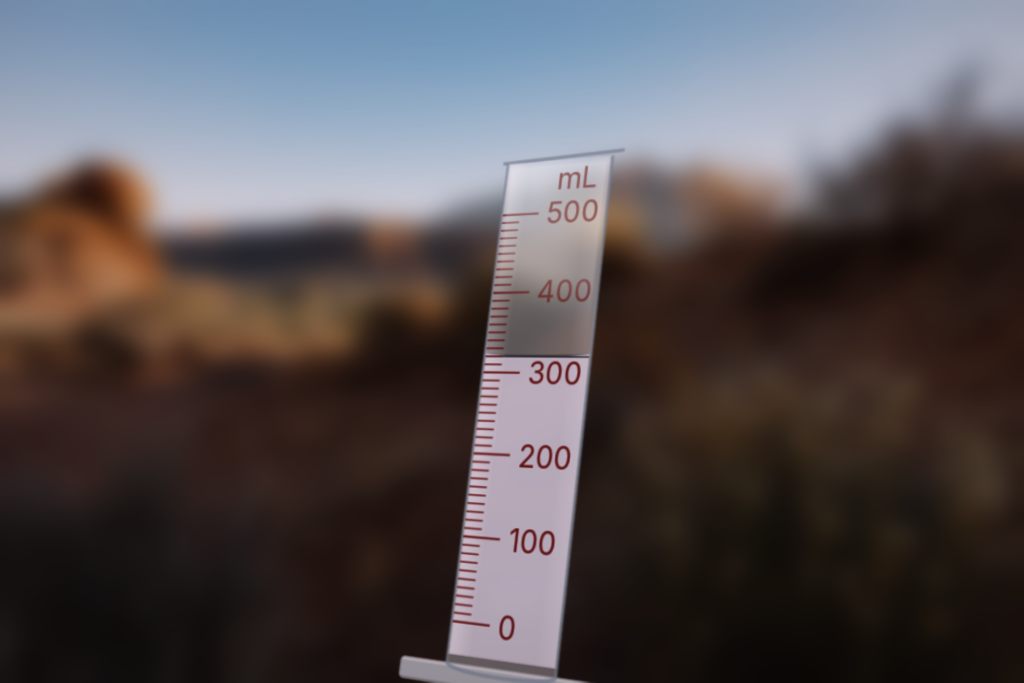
320 (mL)
